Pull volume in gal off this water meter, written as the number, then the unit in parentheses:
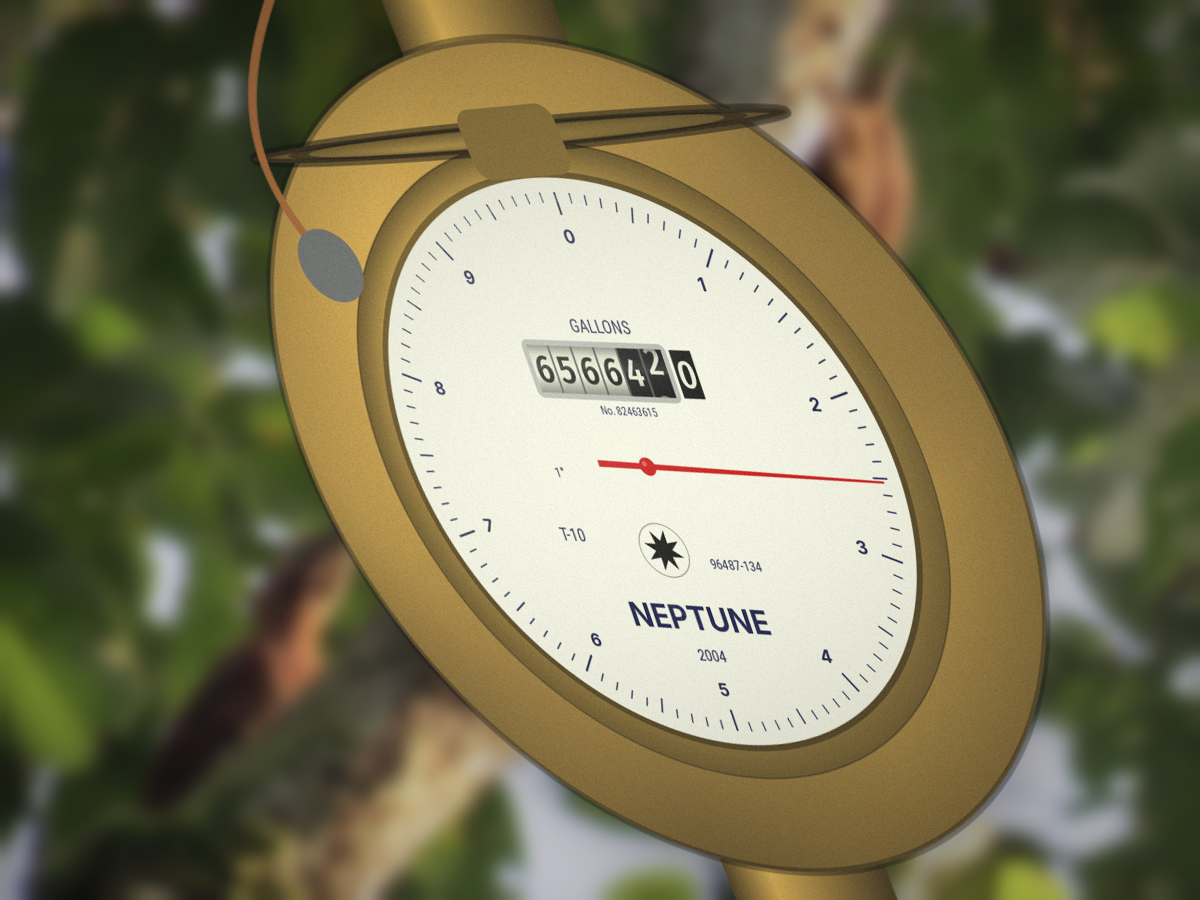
6566422.5 (gal)
